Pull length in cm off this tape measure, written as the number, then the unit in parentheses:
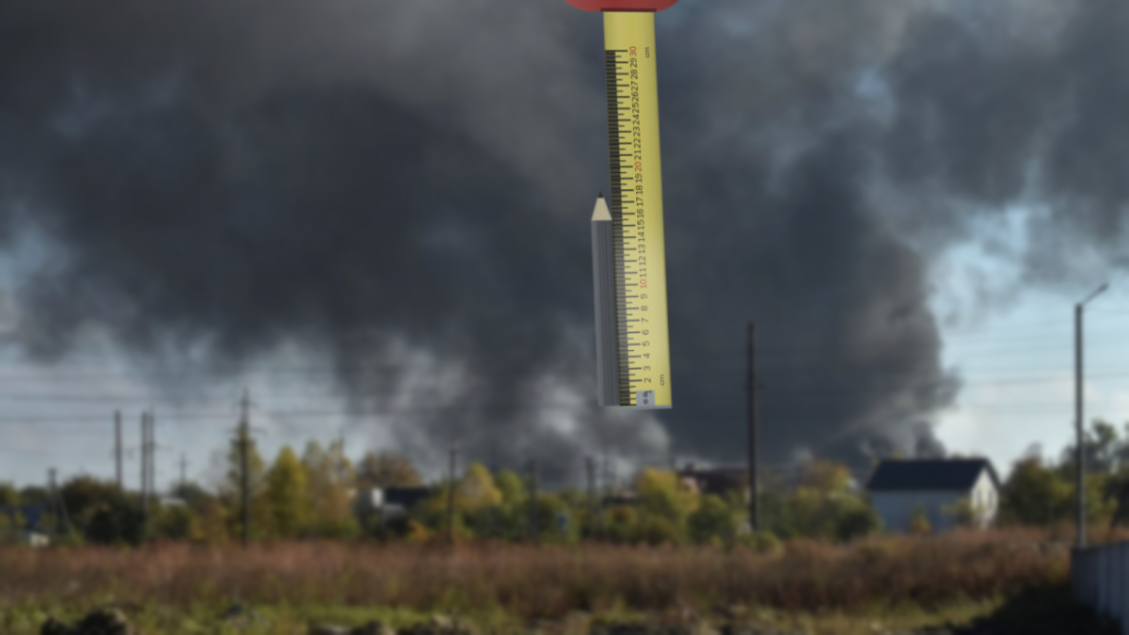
18 (cm)
